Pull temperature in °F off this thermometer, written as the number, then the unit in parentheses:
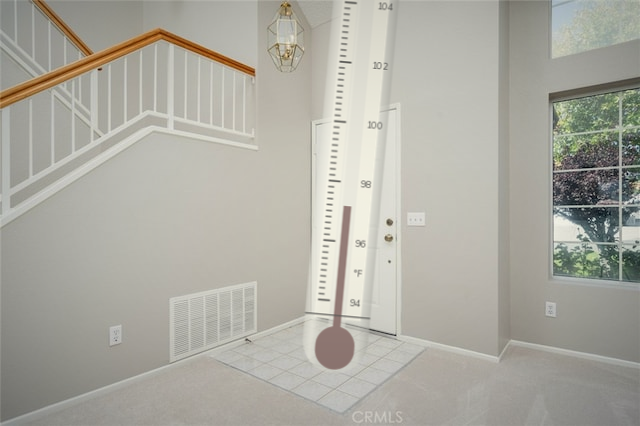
97.2 (°F)
